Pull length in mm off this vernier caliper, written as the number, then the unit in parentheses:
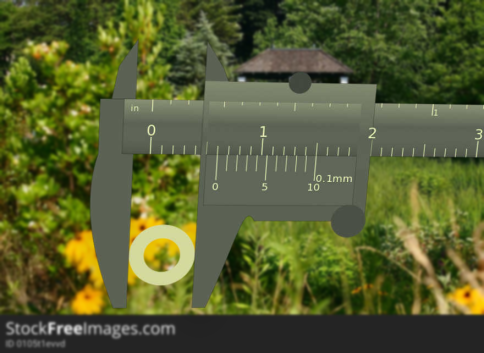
6.0 (mm)
